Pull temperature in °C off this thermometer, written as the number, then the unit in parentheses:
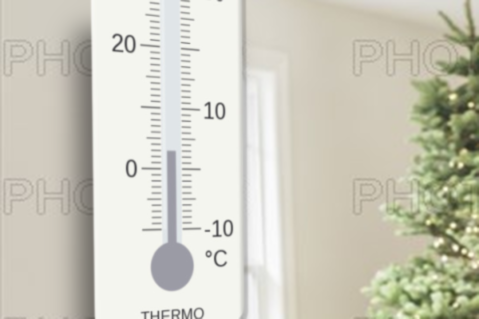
3 (°C)
